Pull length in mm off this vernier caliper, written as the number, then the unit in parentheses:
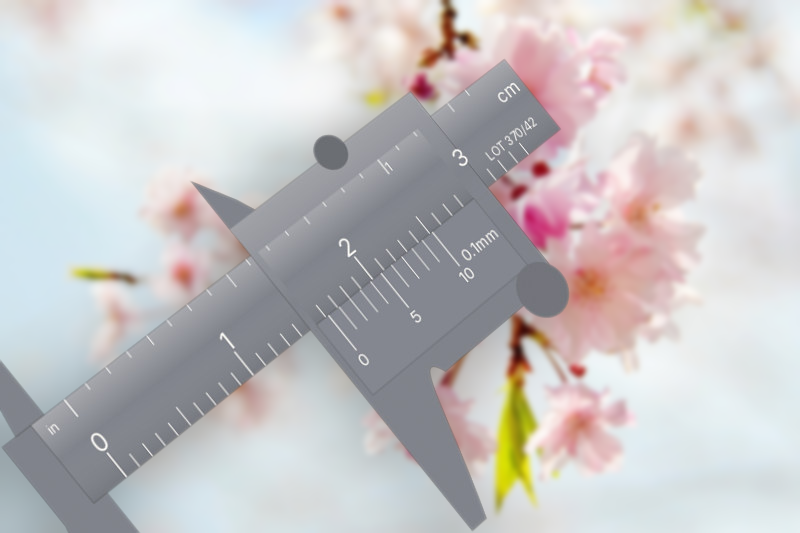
16.2 (mm)
